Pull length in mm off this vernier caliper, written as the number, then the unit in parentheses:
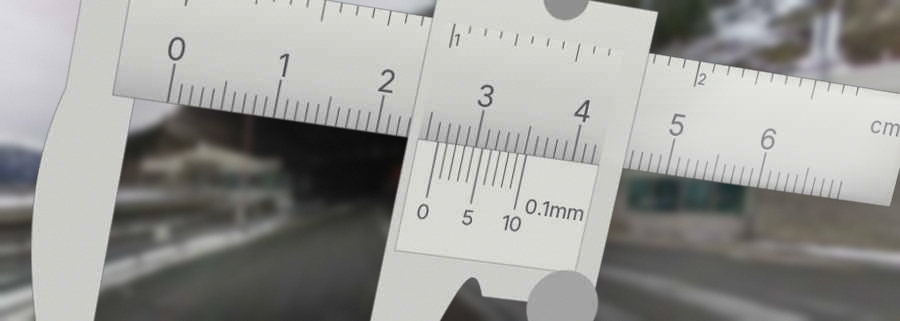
26.2 (mm)
